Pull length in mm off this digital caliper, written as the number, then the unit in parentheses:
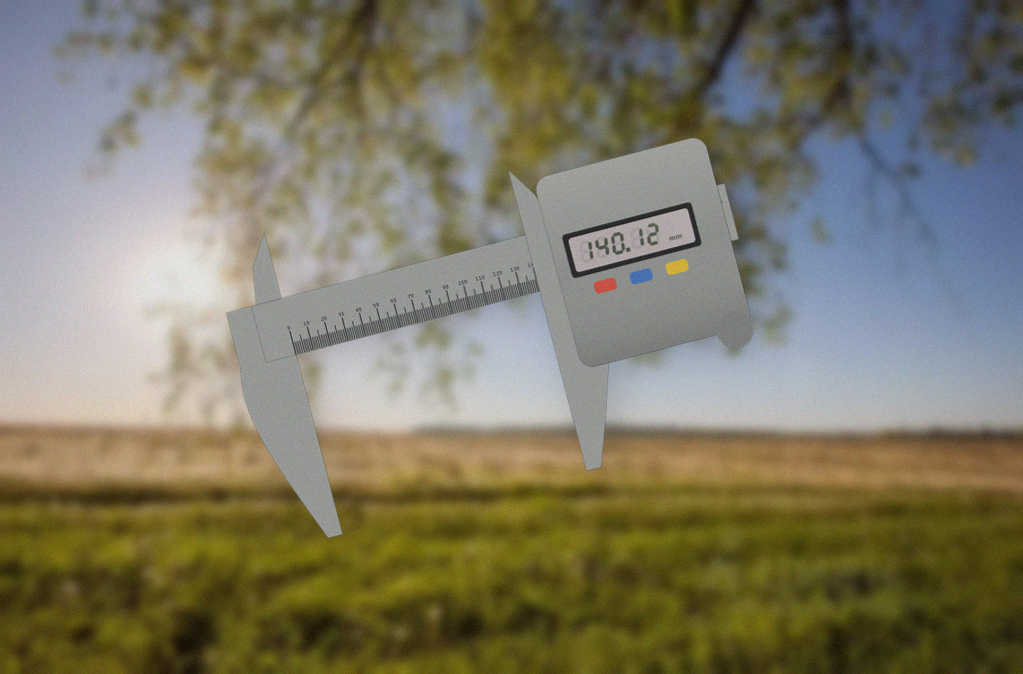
140.12 (mm)
